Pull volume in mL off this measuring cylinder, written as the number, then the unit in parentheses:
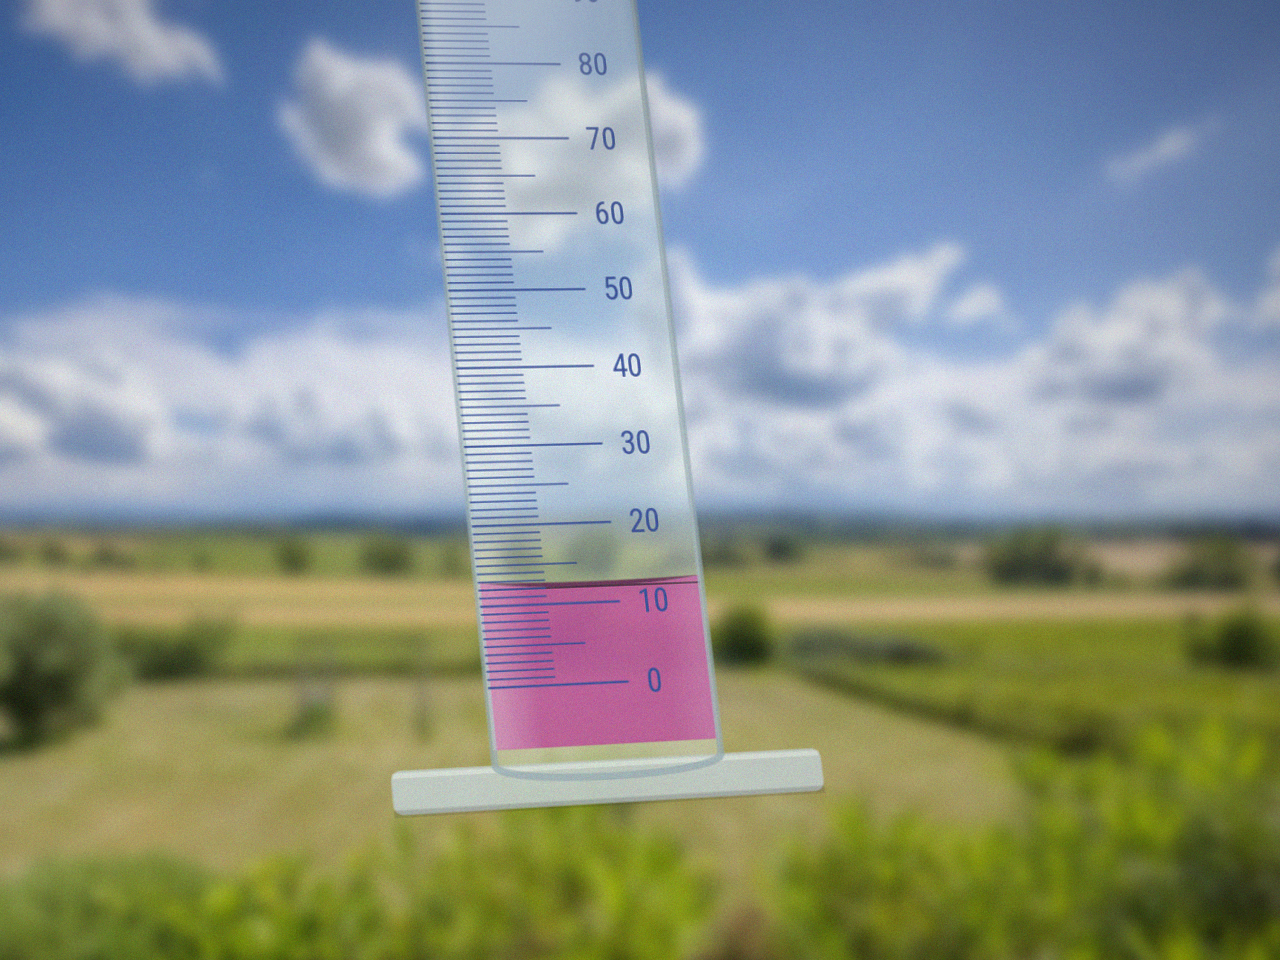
12 (mL)
